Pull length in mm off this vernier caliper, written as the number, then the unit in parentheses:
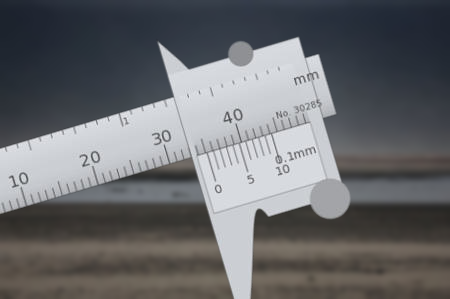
35.2 (mm)
